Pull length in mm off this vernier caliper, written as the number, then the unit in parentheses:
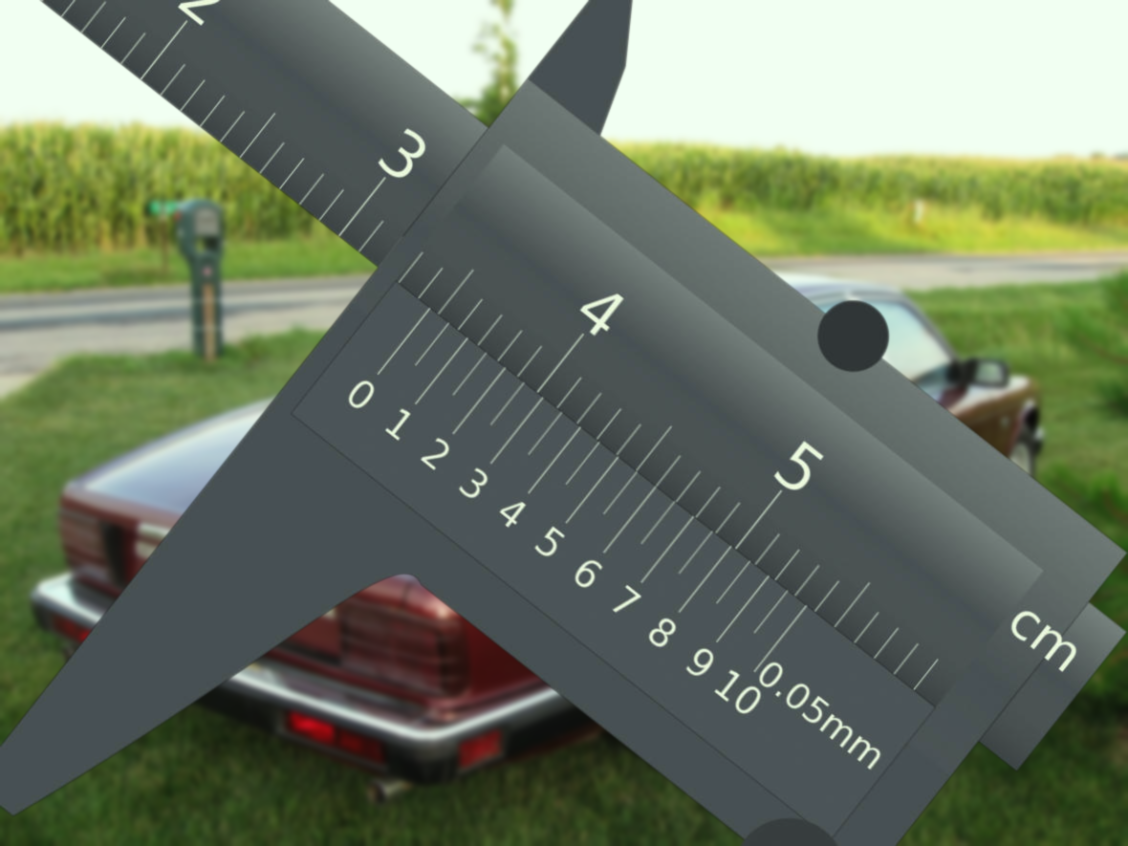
34.6 (mm)
